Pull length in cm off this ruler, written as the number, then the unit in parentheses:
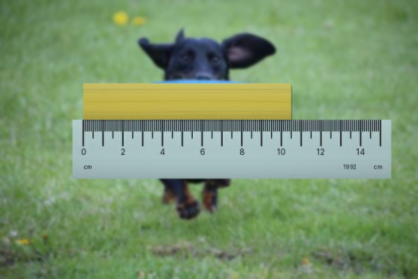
10.5 (cm)
